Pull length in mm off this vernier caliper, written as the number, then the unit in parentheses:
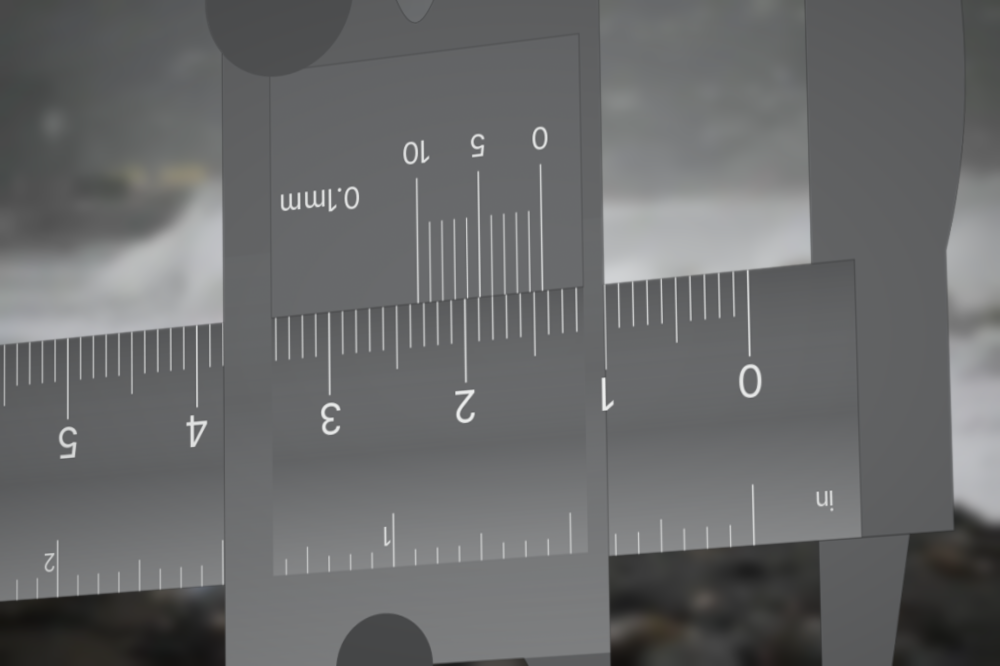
14.4 (mm)
